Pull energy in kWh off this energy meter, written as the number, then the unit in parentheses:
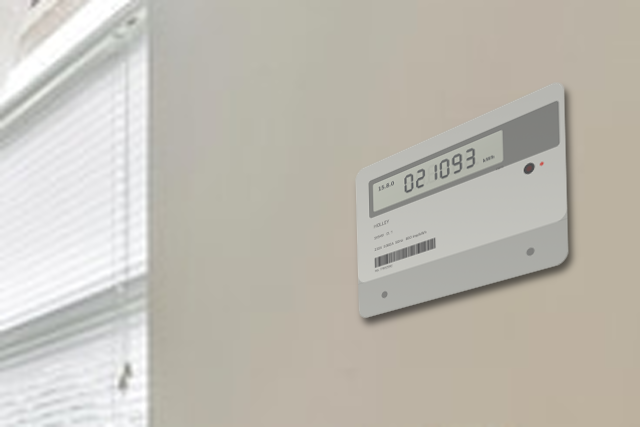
21093 (kWh)
